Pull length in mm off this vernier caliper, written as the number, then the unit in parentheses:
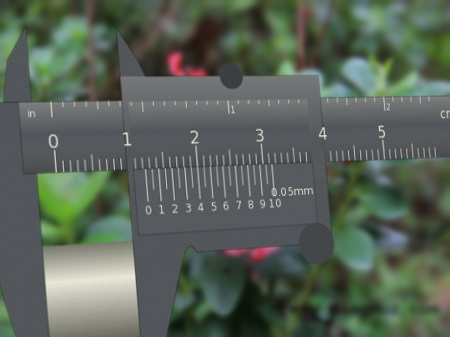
12.4 (mm)
